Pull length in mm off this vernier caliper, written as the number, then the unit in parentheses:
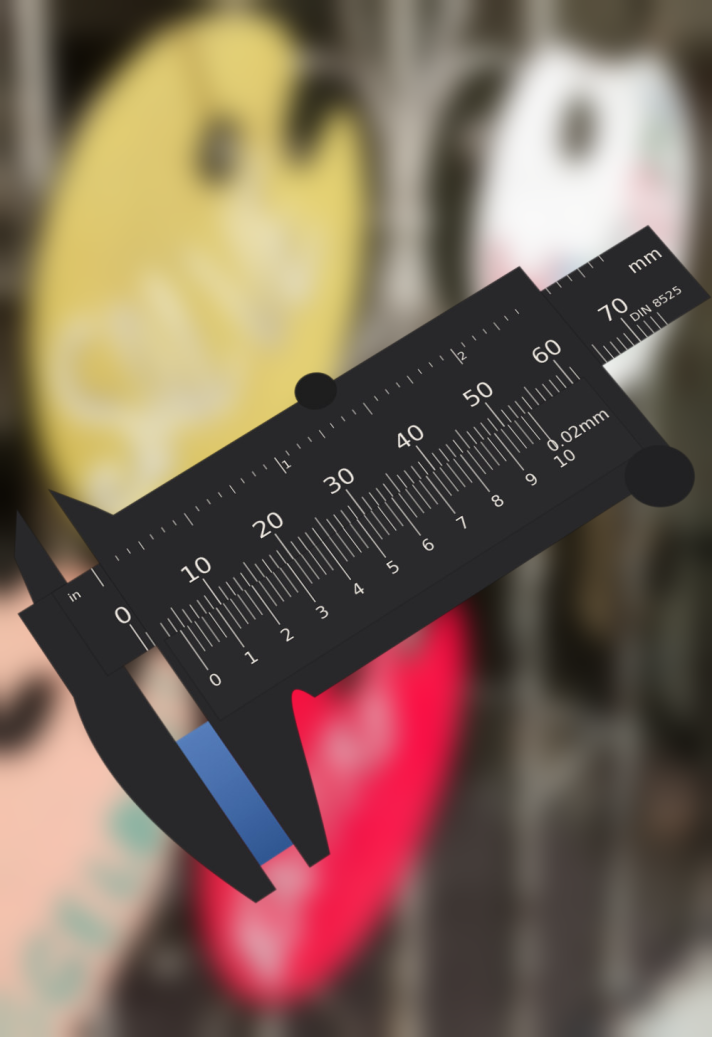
4.4 (mm)
